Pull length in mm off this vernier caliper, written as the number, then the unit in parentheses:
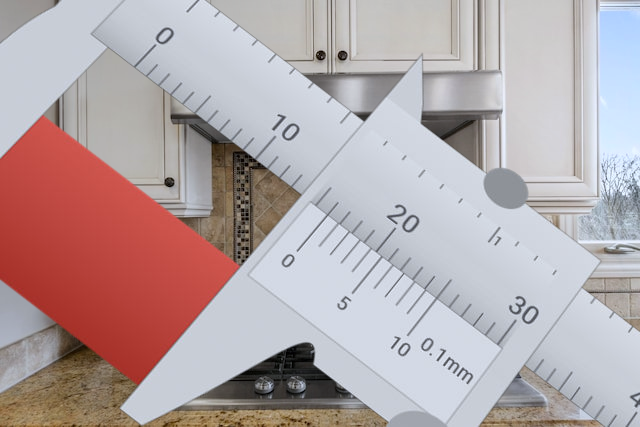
16.0 (mm)
